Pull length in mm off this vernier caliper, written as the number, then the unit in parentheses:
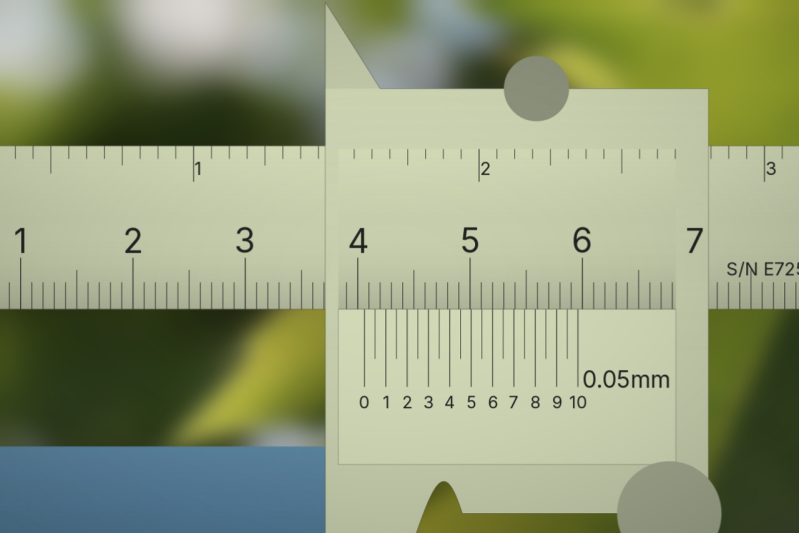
40.6 (mm)
